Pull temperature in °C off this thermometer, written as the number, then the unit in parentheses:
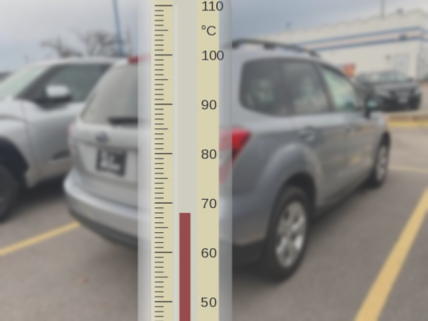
68 (°C)
